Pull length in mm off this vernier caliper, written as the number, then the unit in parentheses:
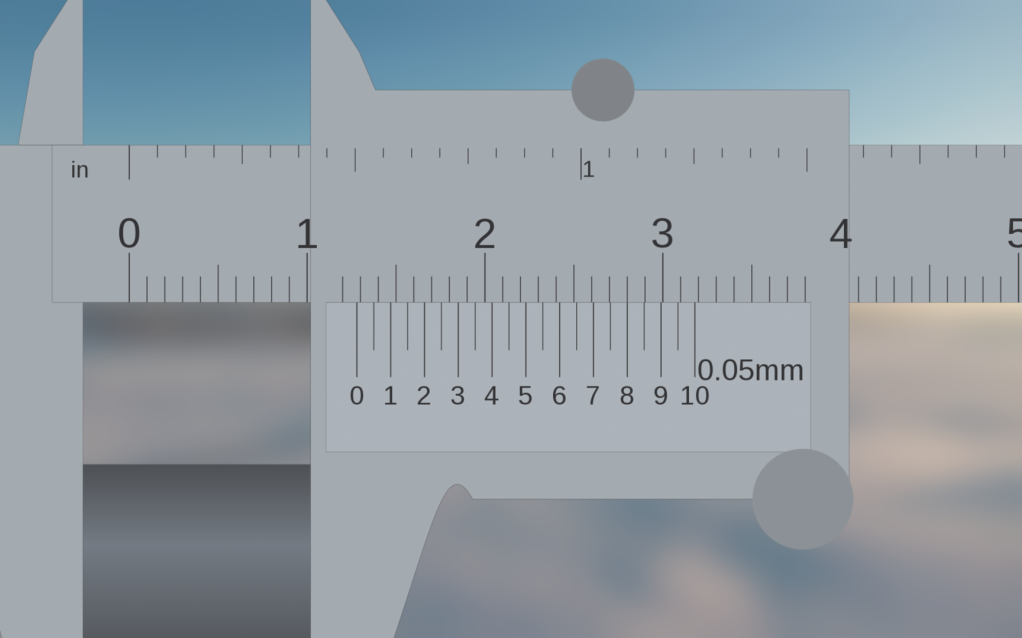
12.8 (mm)
